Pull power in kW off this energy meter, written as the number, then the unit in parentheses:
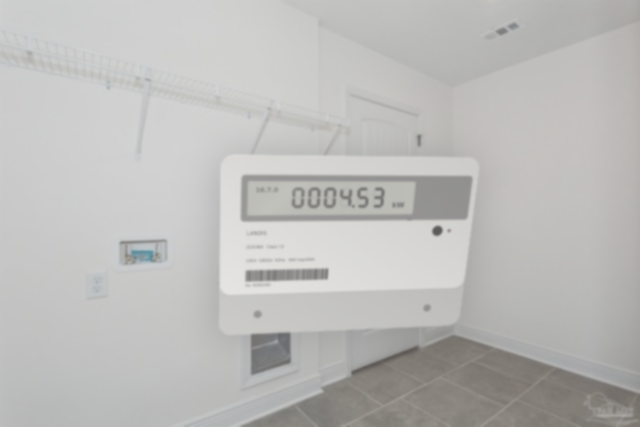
4.53 (kW)
